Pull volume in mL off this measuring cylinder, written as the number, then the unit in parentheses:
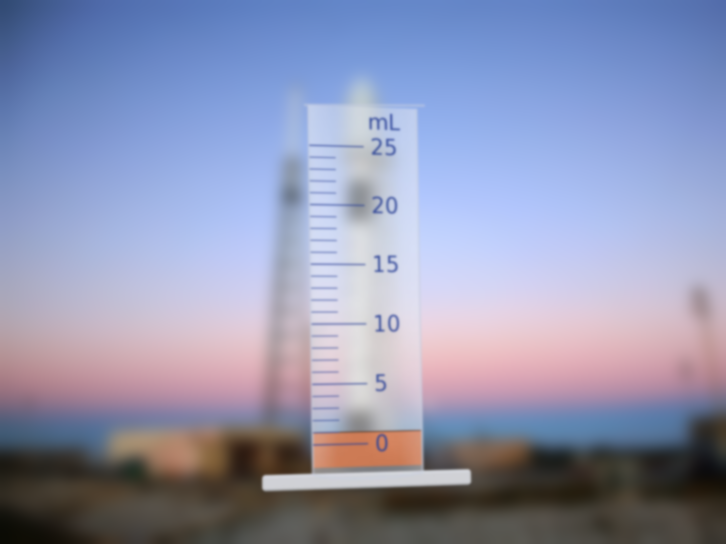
1 (mL)
